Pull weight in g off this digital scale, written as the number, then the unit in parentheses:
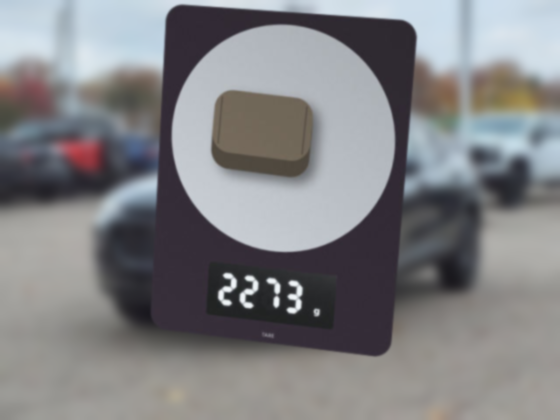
2273 (g)
